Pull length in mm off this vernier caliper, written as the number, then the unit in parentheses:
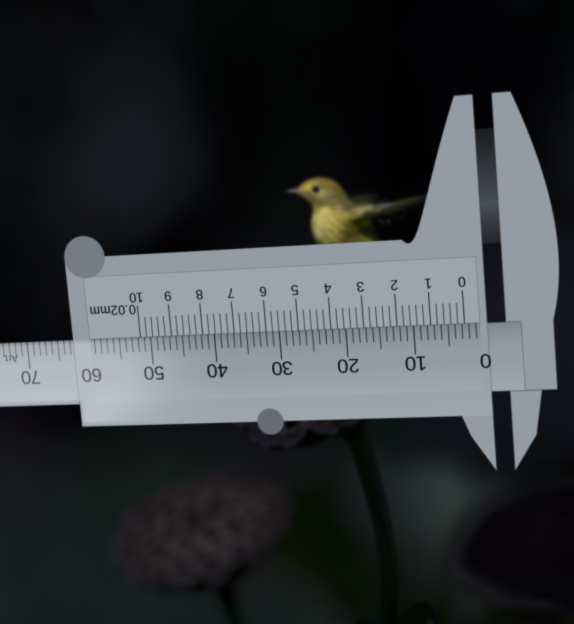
2.6 (mm)
